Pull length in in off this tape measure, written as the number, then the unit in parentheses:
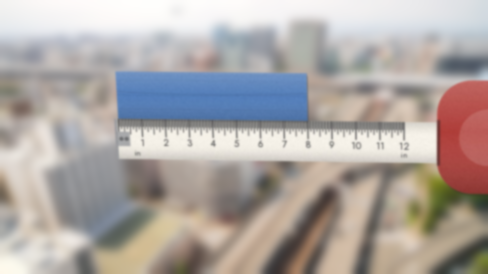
8 (in)
